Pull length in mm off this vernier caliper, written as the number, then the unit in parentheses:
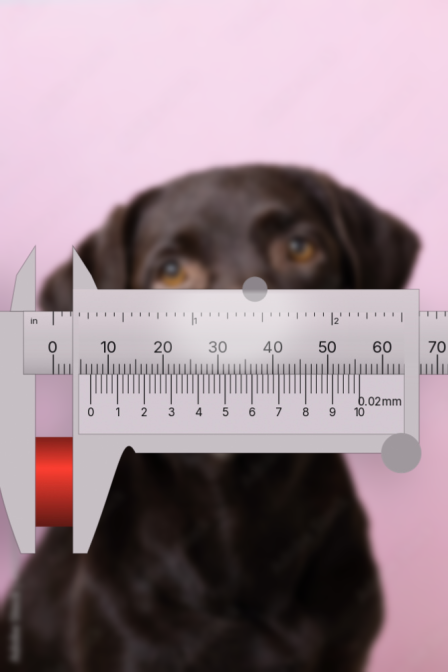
6.8 (mm)
